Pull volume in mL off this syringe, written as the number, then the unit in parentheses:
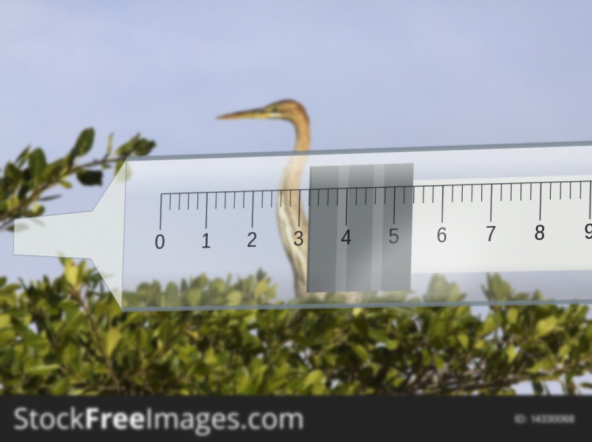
3.2 (mL)
